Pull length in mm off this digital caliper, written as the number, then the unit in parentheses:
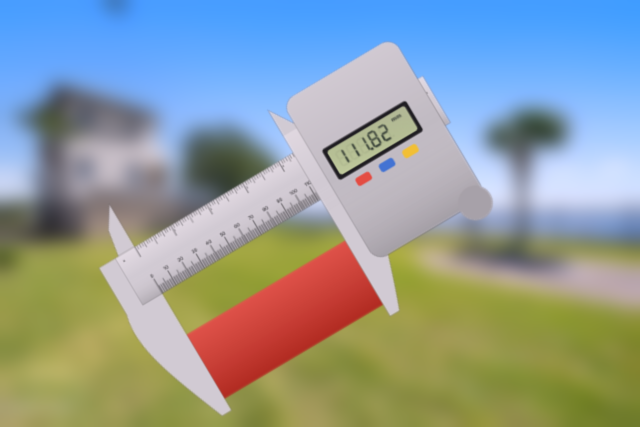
111.82 (mm)
